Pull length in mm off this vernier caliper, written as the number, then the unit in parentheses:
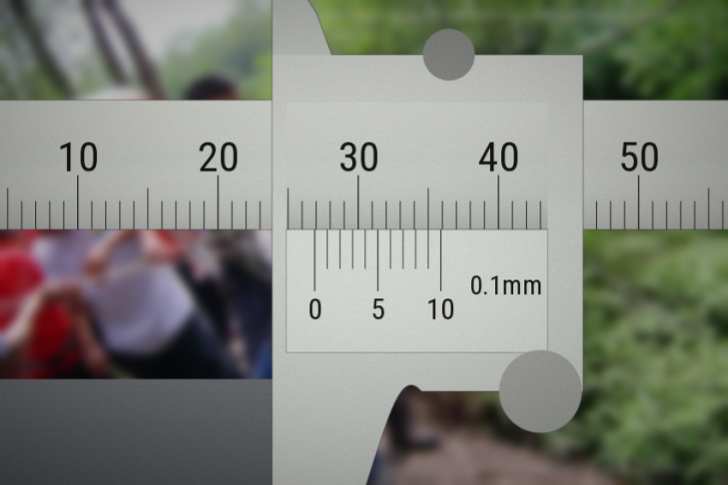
26.9 (mm)
